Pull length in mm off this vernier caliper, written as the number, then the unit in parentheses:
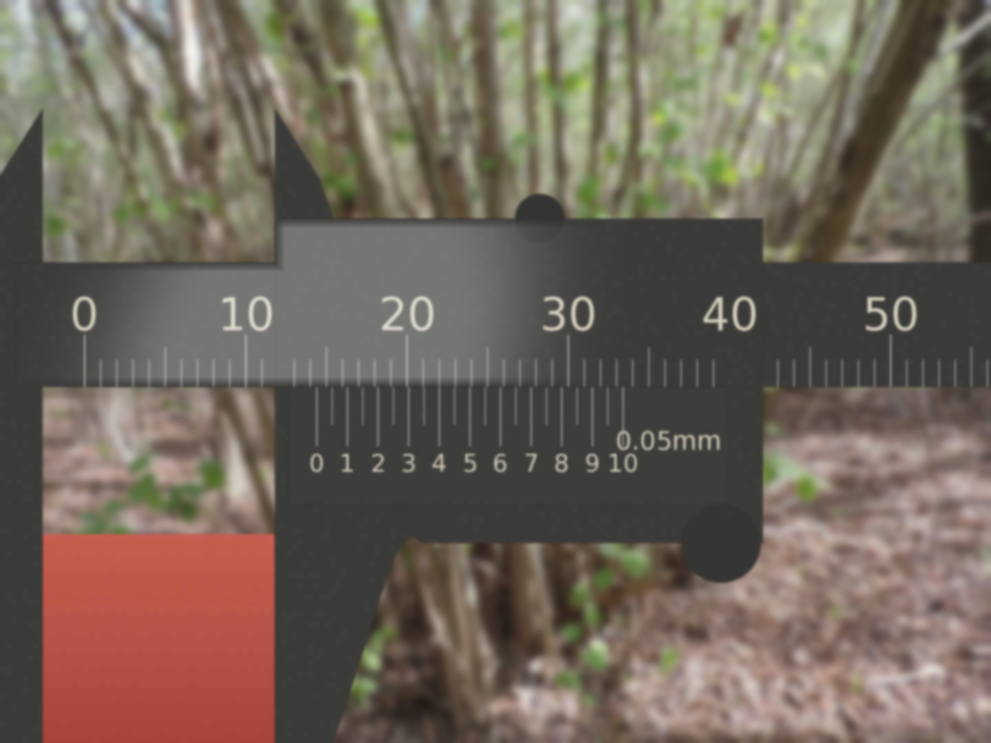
14.4 (mm)
